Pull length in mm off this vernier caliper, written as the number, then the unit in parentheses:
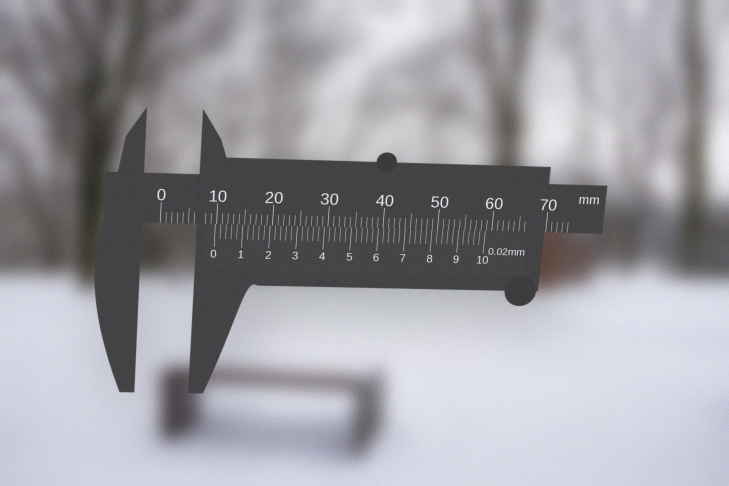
9.8 (mm)
